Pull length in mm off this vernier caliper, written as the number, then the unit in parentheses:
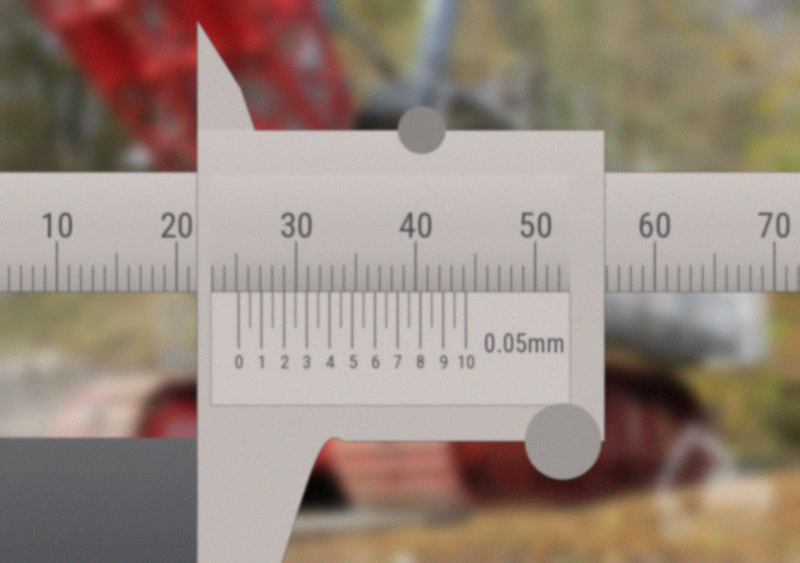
25.2 (mm)
